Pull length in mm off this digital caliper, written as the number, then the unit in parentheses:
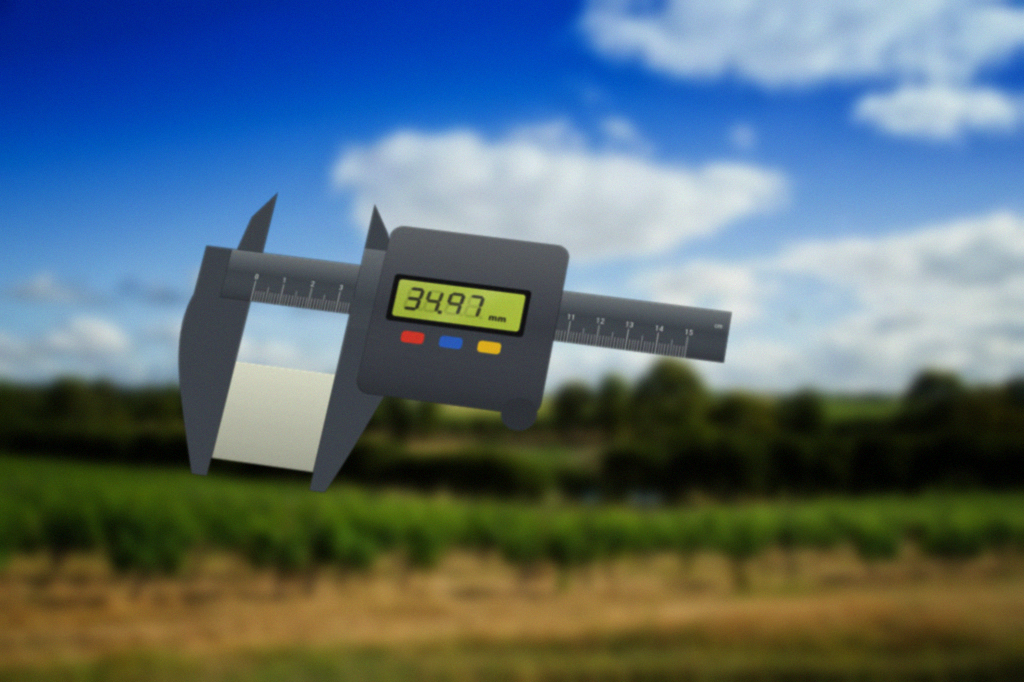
34.97 (mm)
